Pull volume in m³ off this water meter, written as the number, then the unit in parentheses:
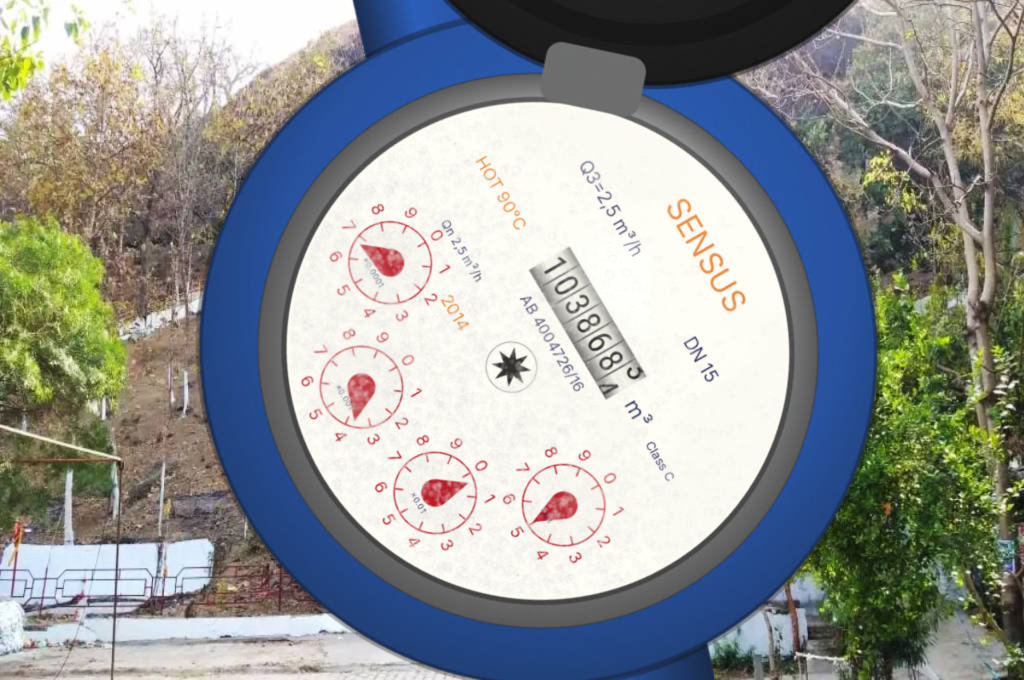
1038683.5036 (m³)
